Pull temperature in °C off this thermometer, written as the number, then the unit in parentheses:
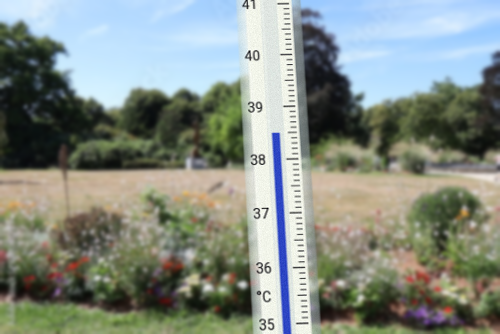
38.5 (°C)
